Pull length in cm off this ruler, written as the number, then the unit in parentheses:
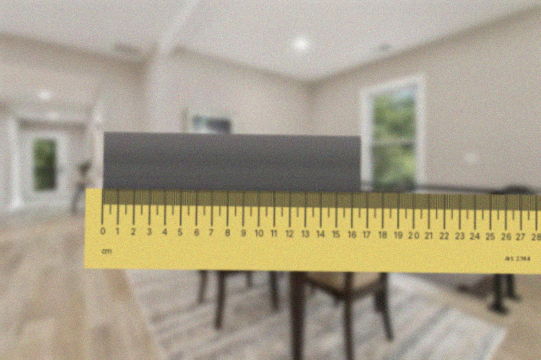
16.5 (cm)
